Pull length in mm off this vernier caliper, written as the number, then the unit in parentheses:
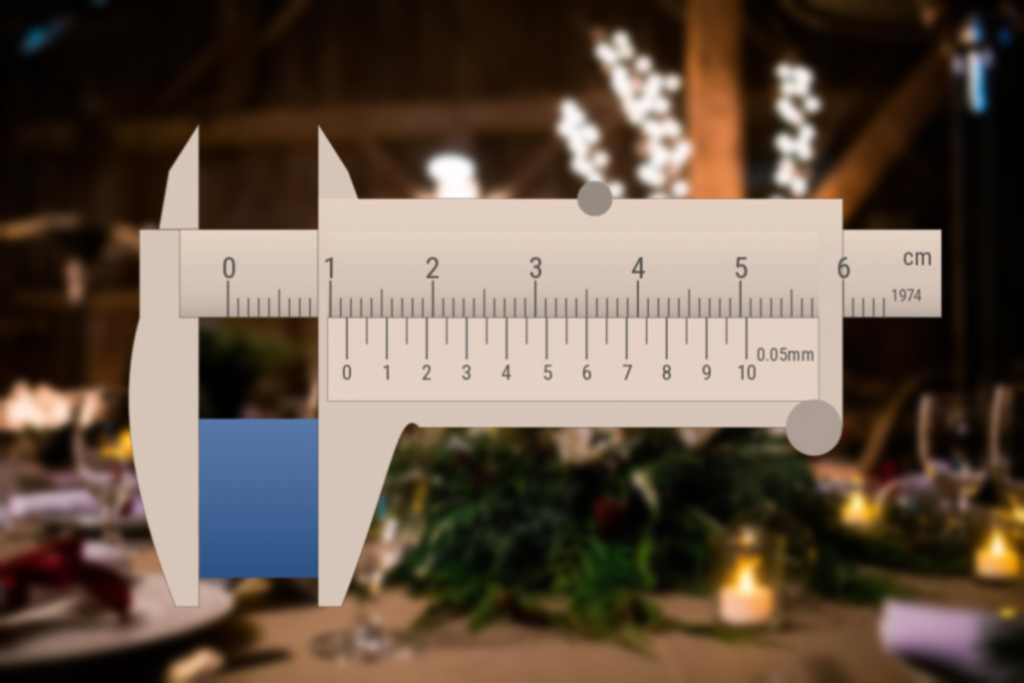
11.6 (mm)
